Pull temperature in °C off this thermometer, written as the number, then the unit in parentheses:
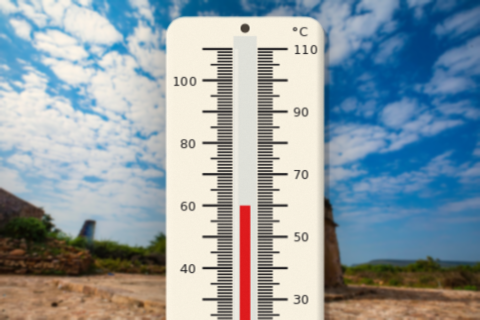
60 (°C)
